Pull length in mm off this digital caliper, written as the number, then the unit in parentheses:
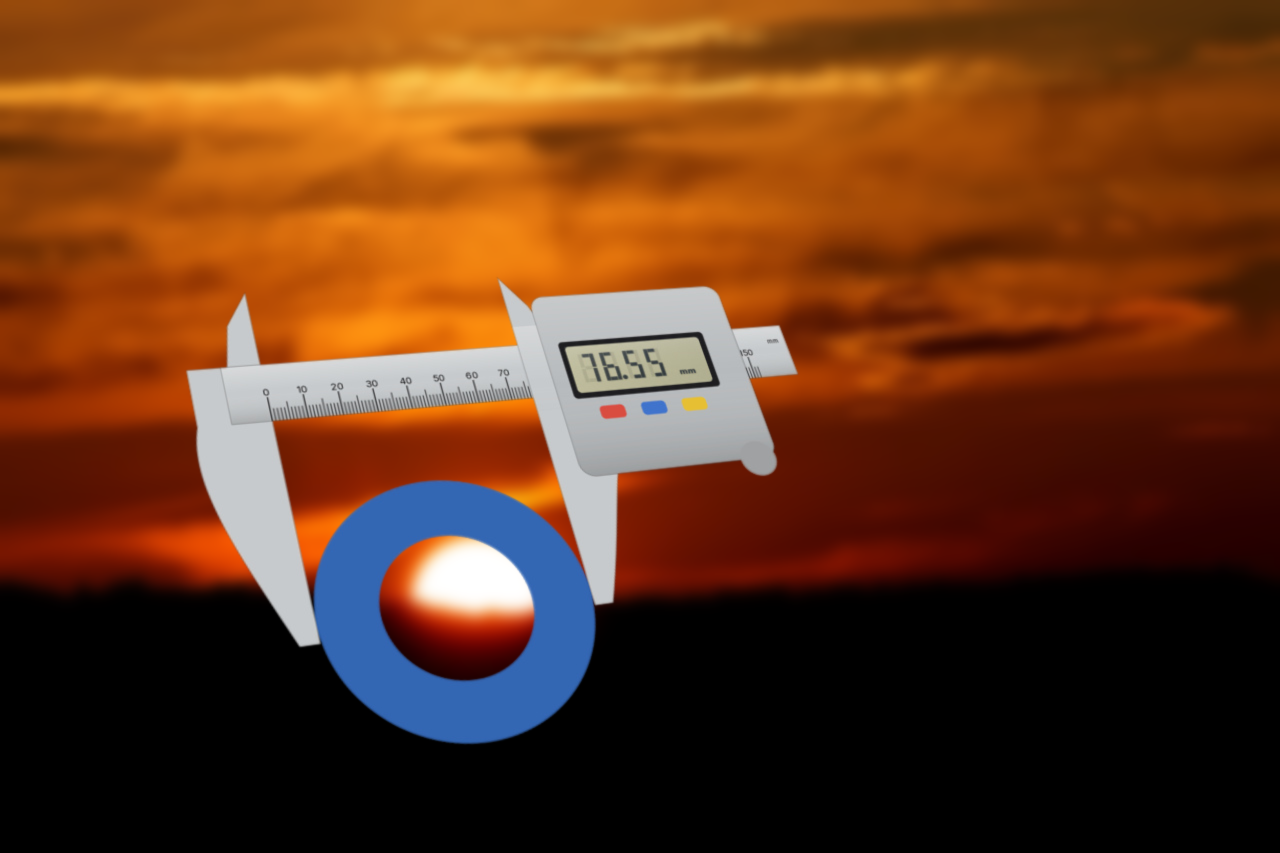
76.55 (mm)
